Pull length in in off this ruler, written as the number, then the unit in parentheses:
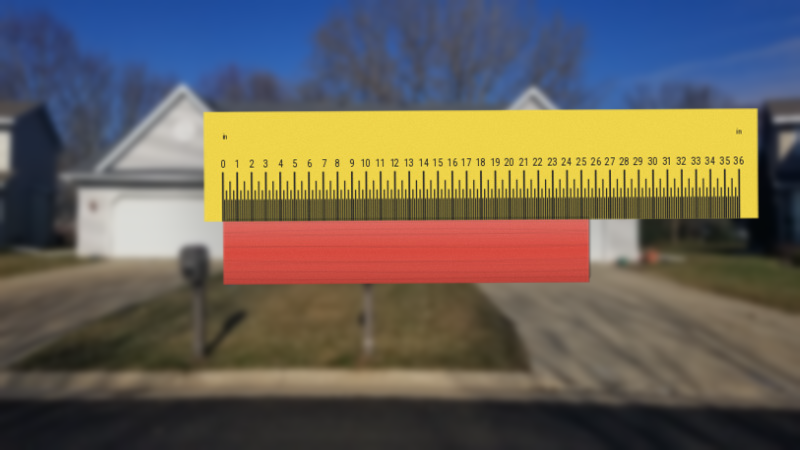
25.5 (in)
